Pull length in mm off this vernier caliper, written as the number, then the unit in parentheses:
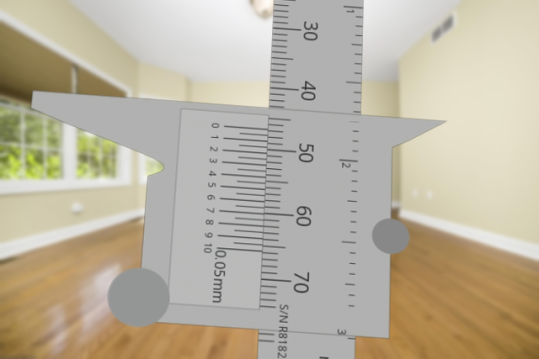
46.8 (mm)
